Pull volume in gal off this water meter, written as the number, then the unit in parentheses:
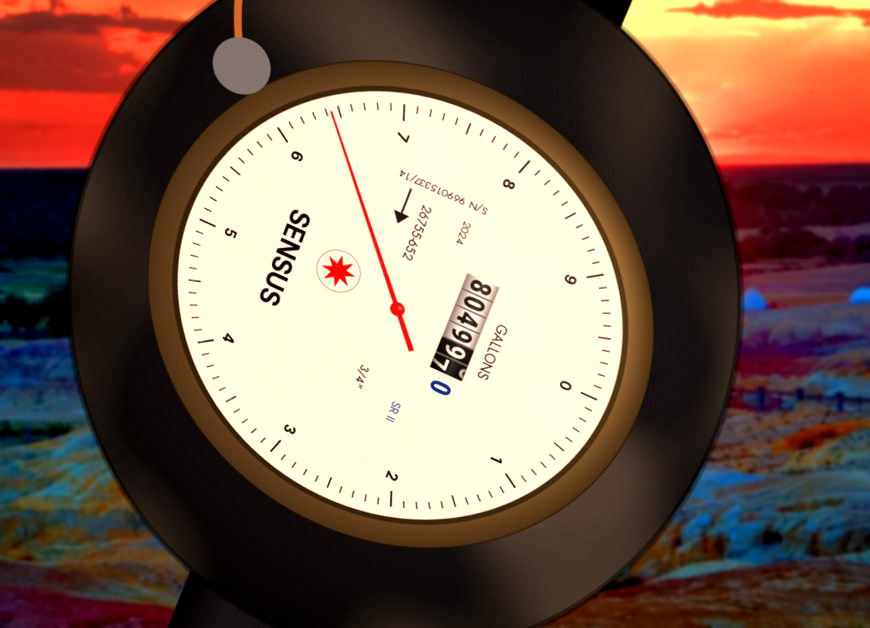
8049966.4 (gal)
